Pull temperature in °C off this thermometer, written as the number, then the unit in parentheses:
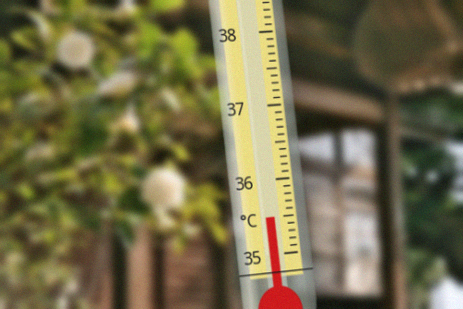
35.5 (°C)
